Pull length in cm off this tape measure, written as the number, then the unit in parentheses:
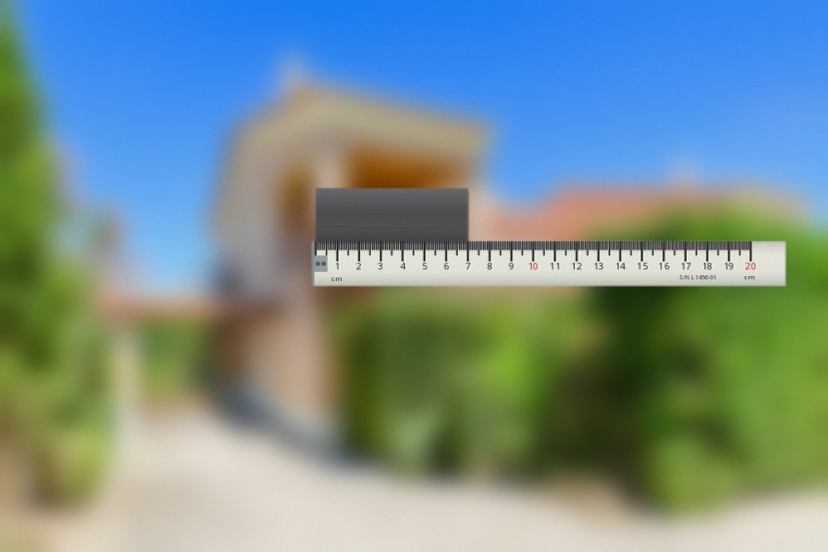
7 (cm)
